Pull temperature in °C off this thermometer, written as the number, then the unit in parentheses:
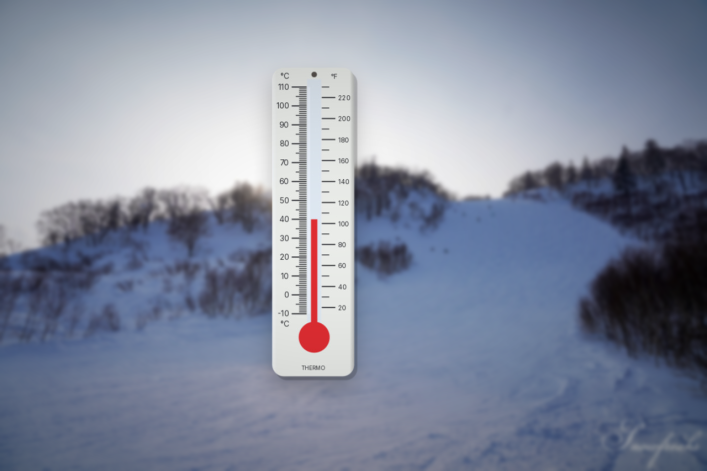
40 (°C)
